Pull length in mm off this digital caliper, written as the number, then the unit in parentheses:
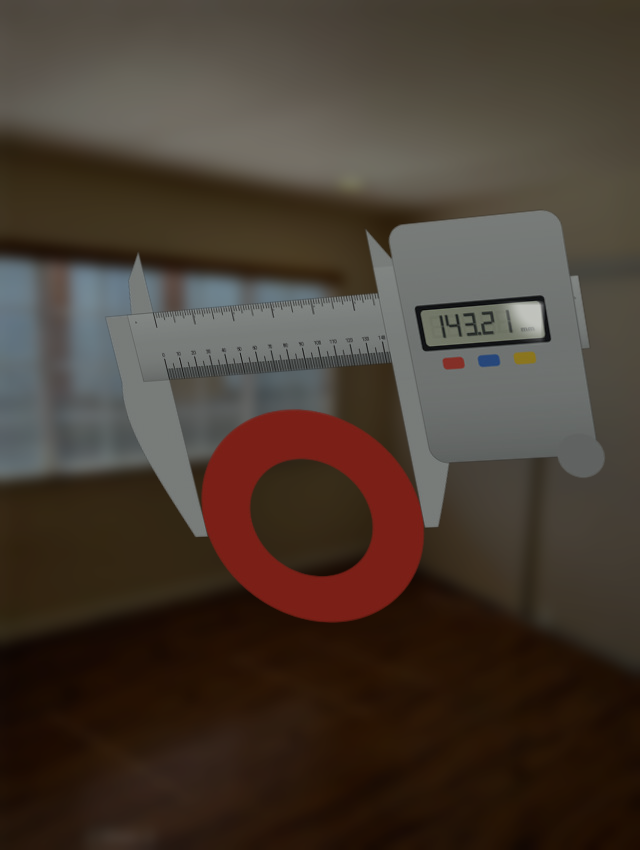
143.21 (mm)
